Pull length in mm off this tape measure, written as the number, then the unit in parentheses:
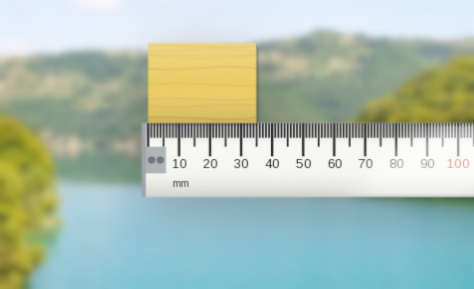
35 (mm)
